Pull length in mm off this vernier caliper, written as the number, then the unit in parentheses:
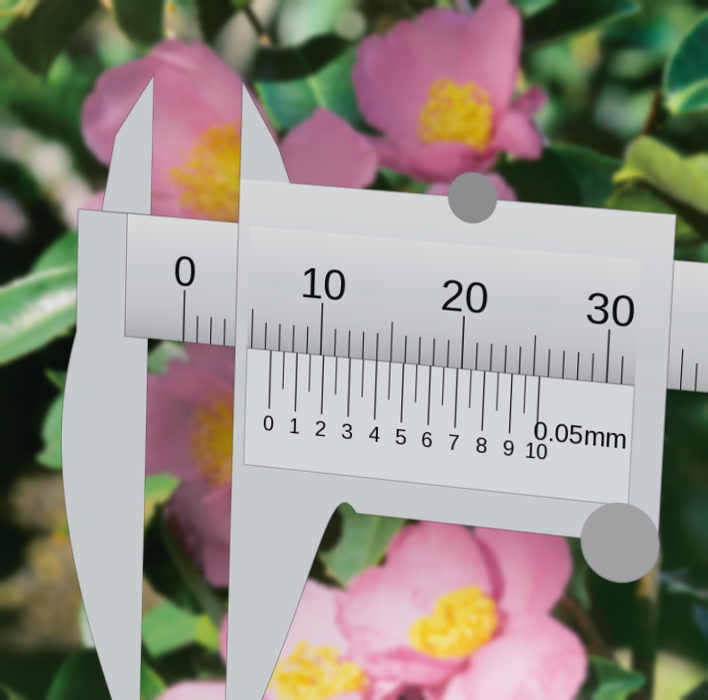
6.4 (mm)
